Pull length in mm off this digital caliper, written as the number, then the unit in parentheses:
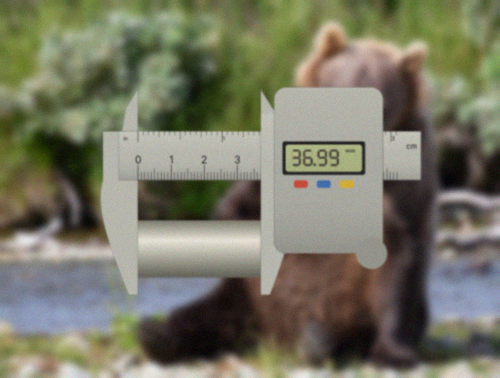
36.99 (mm)
